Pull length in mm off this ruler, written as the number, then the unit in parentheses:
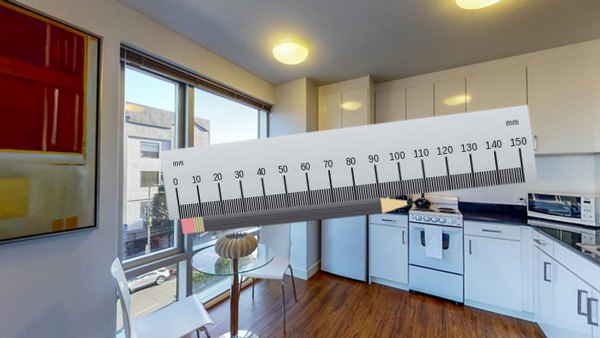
105 (mm)
